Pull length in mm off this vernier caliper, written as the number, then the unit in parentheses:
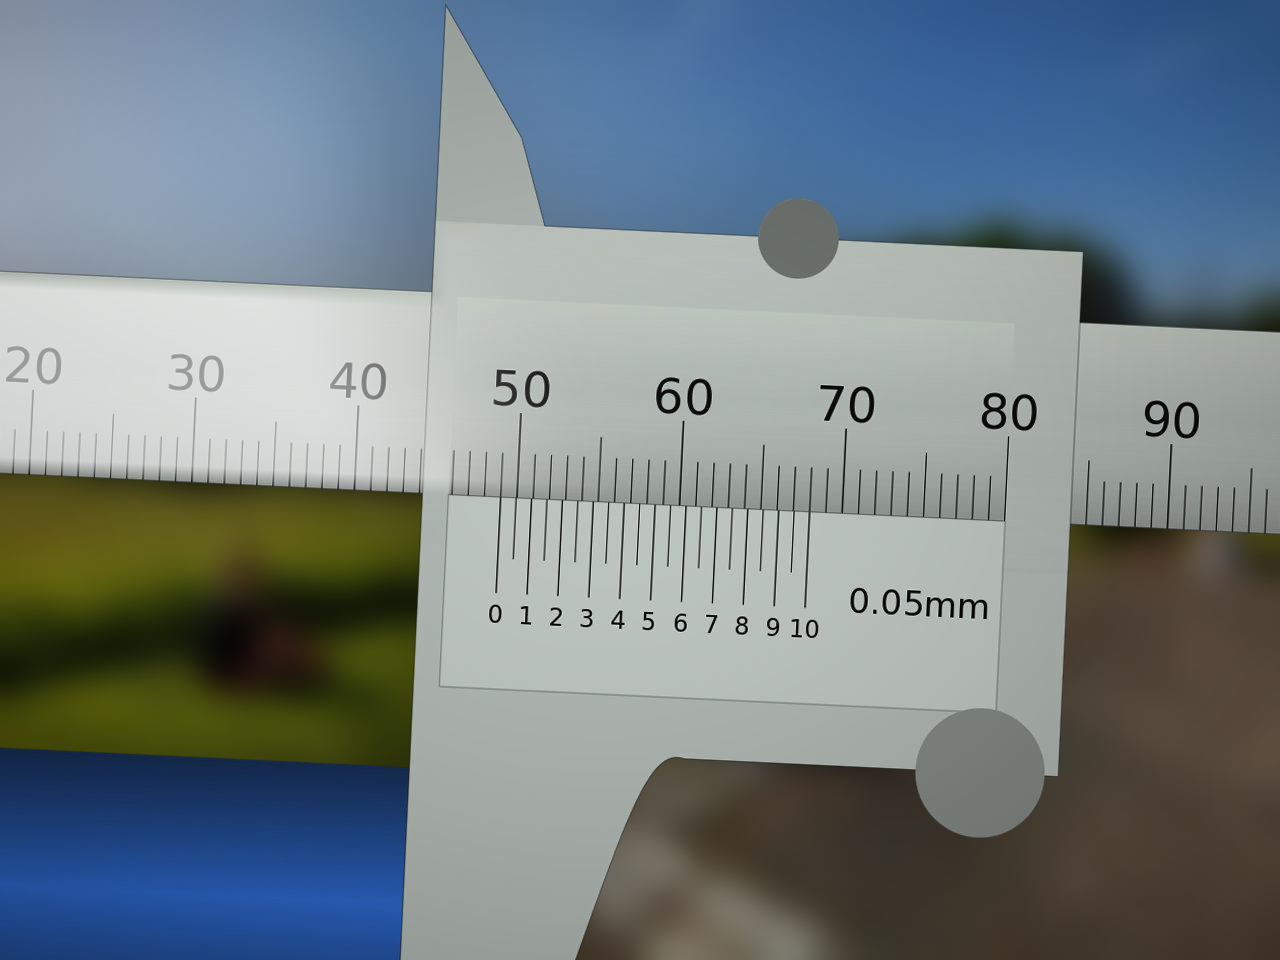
49.0 (mm)
